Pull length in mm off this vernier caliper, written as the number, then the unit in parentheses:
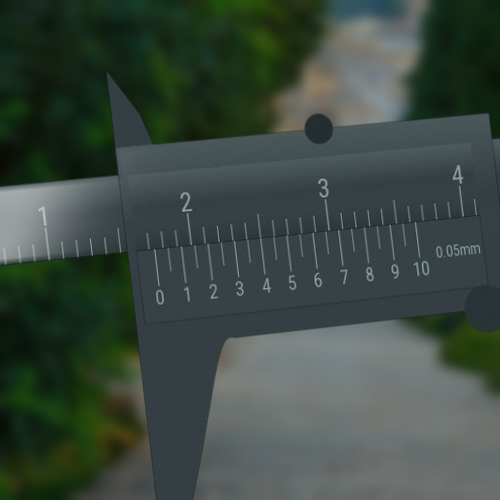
17.4 (mm)
